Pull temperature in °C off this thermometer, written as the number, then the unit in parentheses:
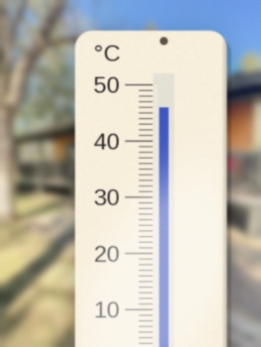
46 (°C)
